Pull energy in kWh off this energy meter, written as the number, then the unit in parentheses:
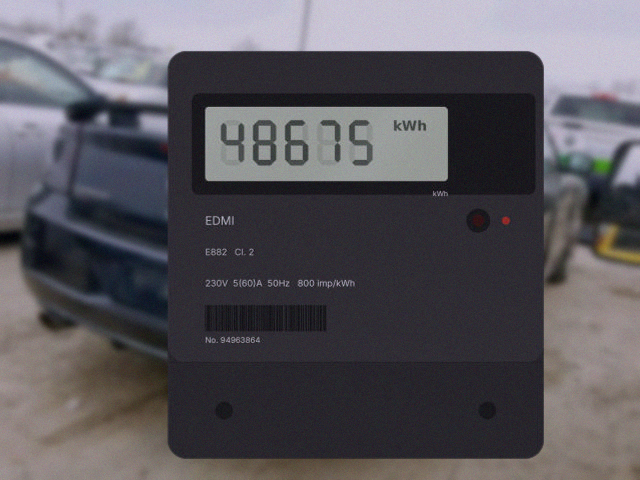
48675 (kWh)
